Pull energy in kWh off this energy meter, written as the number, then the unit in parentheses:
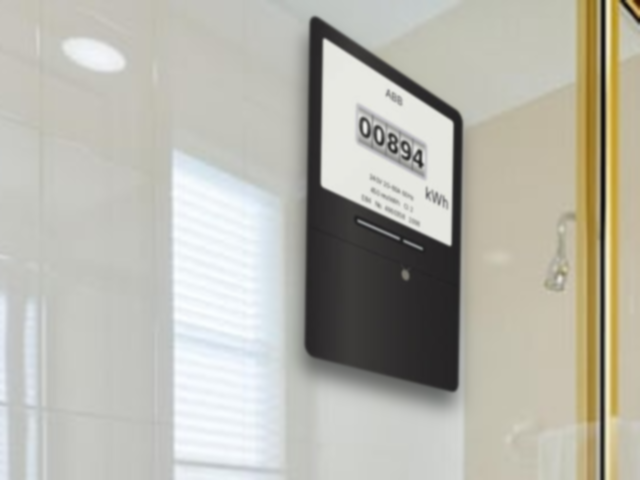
894 (kWh)
